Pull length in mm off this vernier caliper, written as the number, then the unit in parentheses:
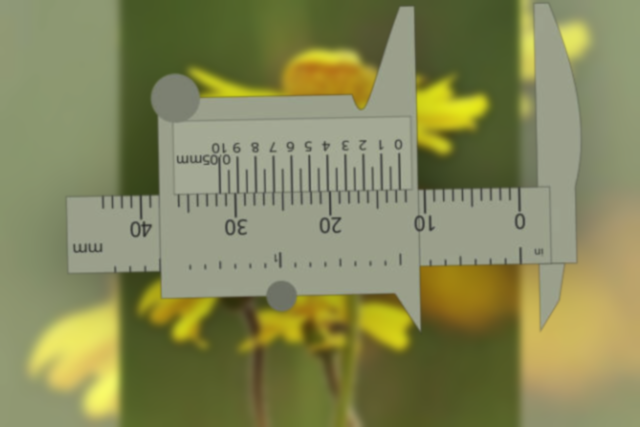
12.6 (mm)
